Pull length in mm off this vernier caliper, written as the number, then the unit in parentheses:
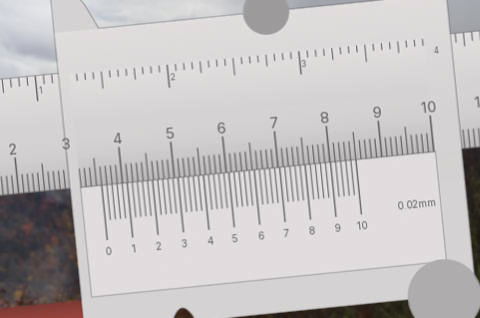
36.0 (mm)
